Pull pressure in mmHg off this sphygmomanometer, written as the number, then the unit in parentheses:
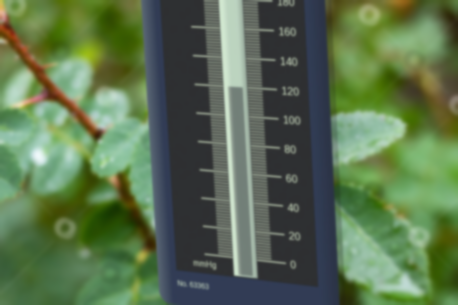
120 (mmHg)
